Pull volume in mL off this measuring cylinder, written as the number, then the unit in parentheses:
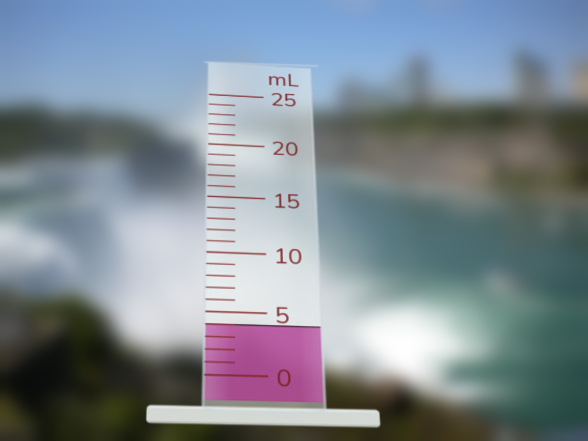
4 (mL)
